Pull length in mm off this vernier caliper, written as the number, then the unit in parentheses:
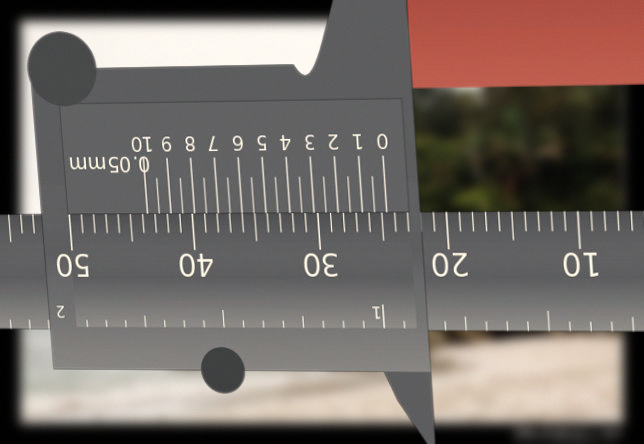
24.6 (mm)
